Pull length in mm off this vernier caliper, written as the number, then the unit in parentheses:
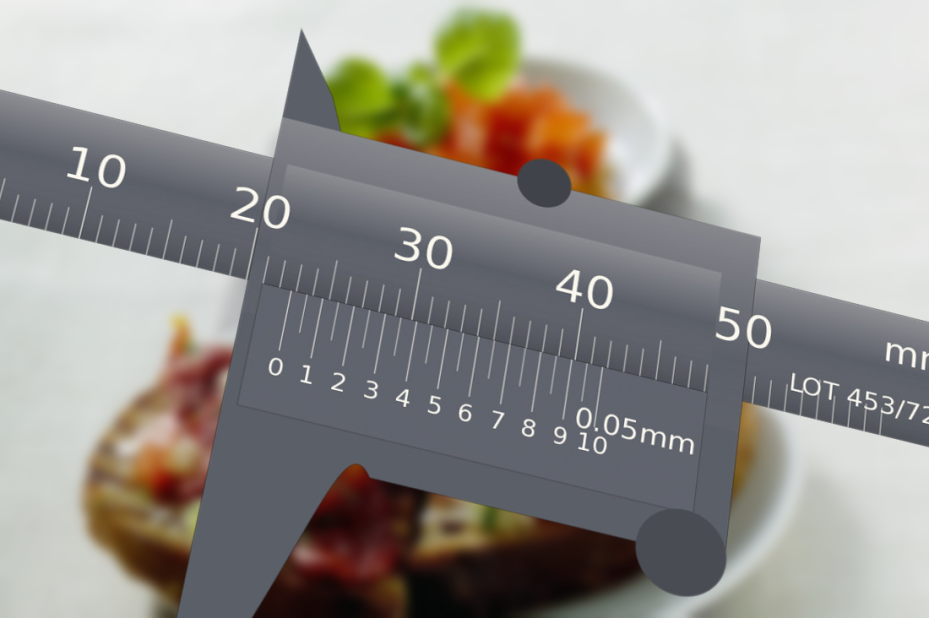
22.7 (mm)
